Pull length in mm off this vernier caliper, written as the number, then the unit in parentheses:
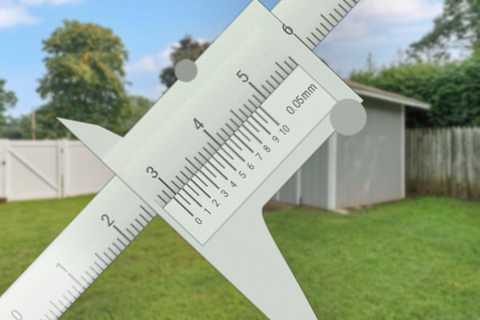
29.4 (mm)
